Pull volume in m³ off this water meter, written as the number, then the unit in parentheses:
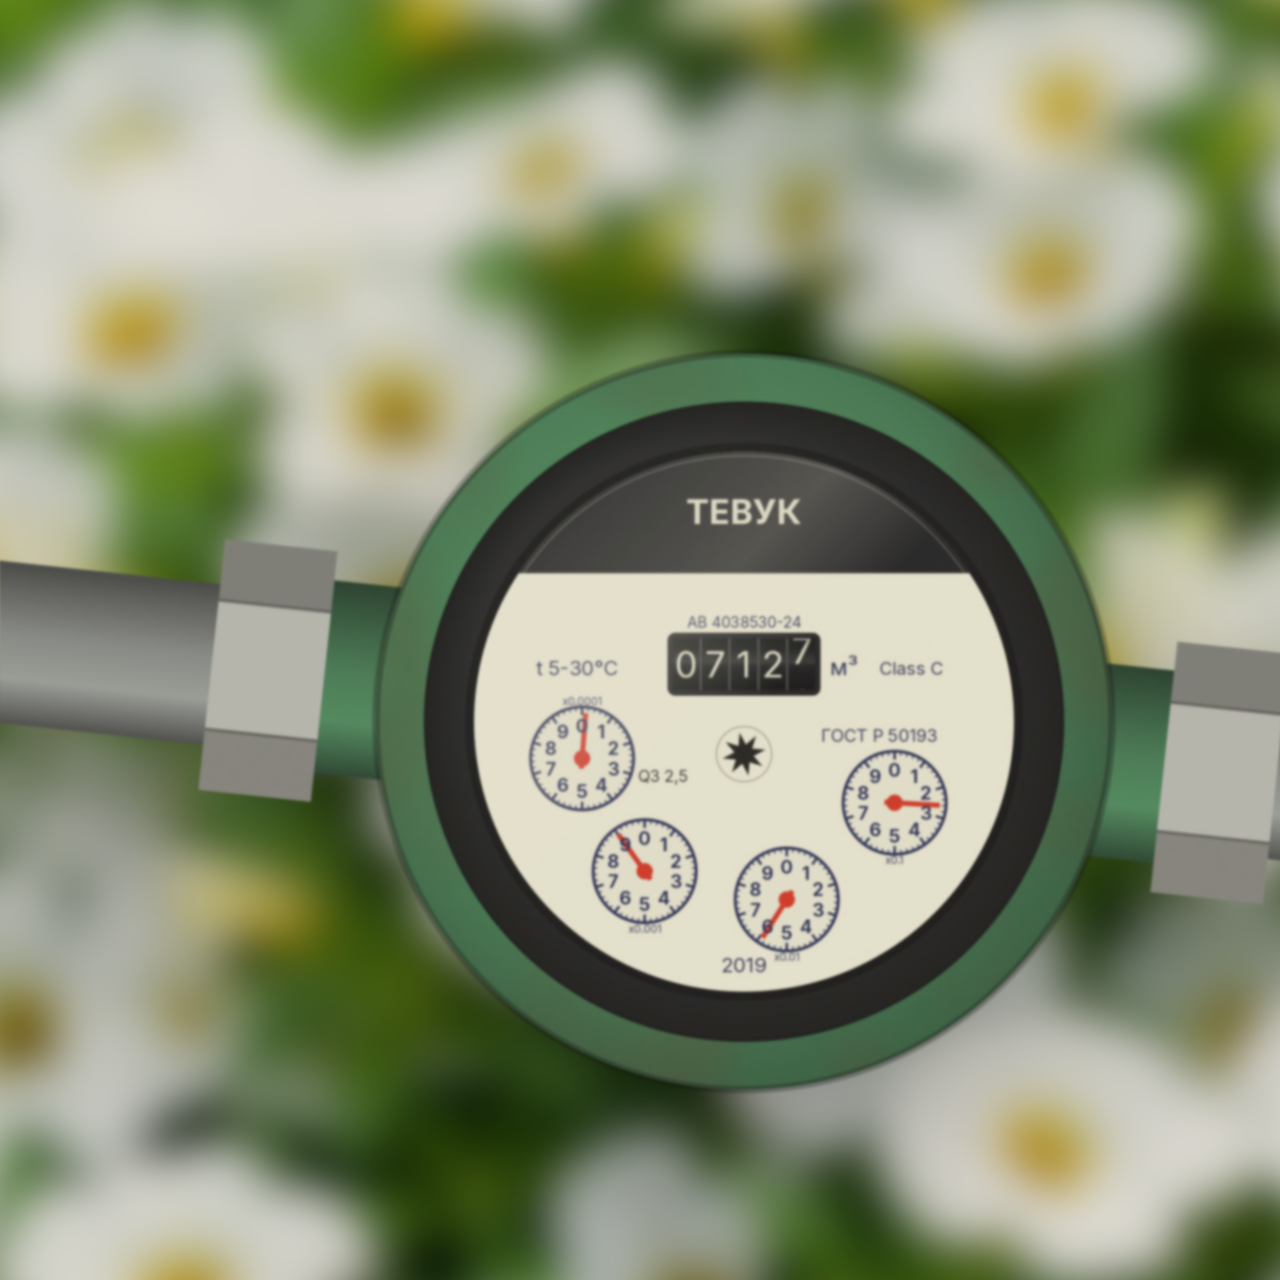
7127.2590 (m³)
